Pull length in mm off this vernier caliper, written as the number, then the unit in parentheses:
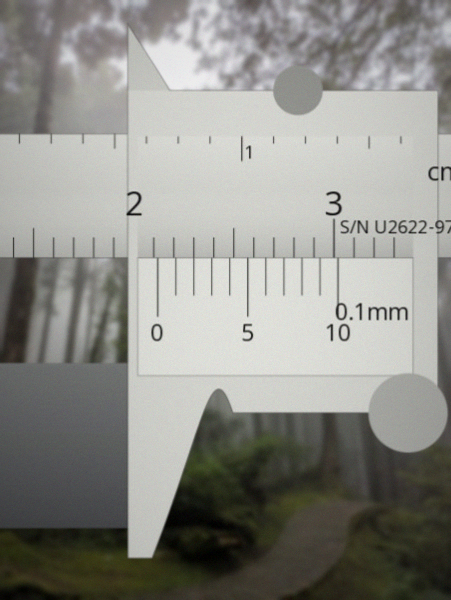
21.2 (mm)
